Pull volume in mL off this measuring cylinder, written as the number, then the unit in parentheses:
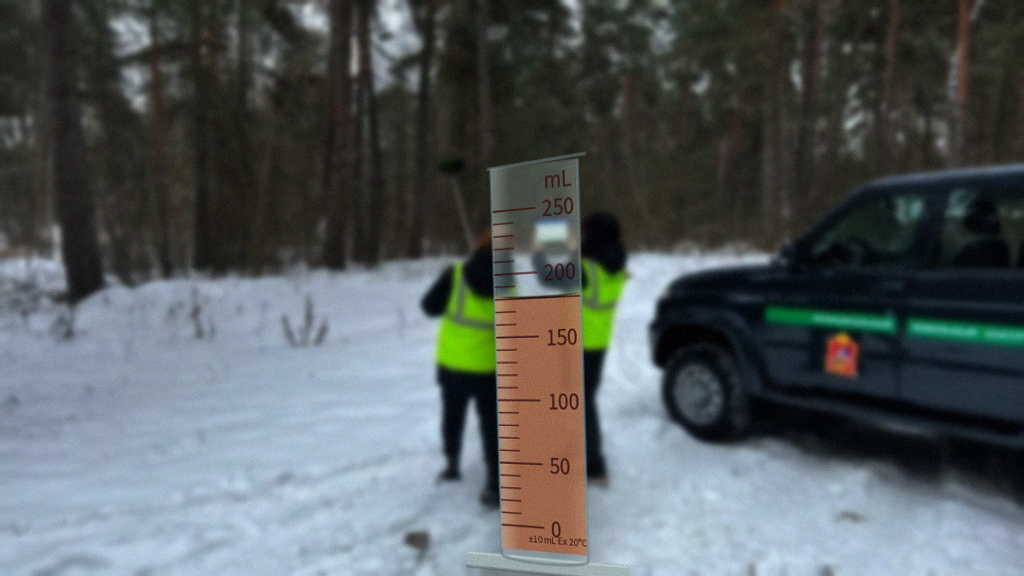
180 (mL)
